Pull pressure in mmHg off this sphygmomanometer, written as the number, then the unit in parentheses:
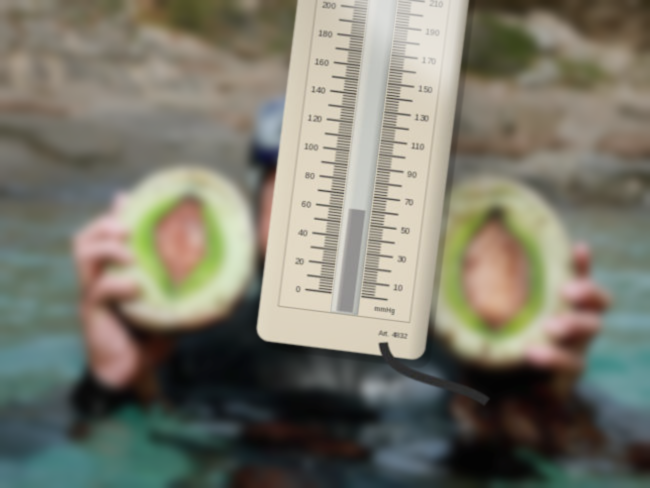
60 (mmHg)
